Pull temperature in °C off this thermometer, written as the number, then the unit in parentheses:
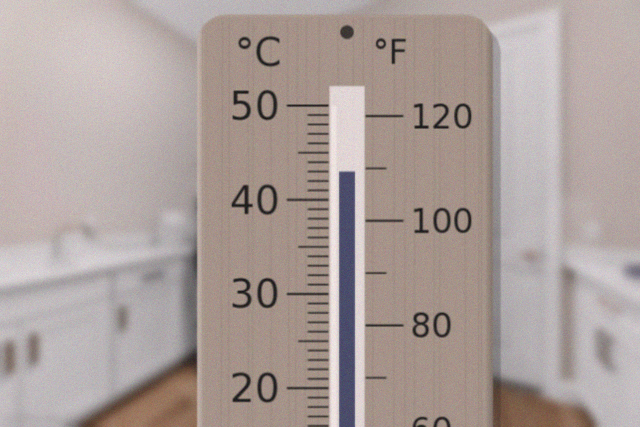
43 (°C)
